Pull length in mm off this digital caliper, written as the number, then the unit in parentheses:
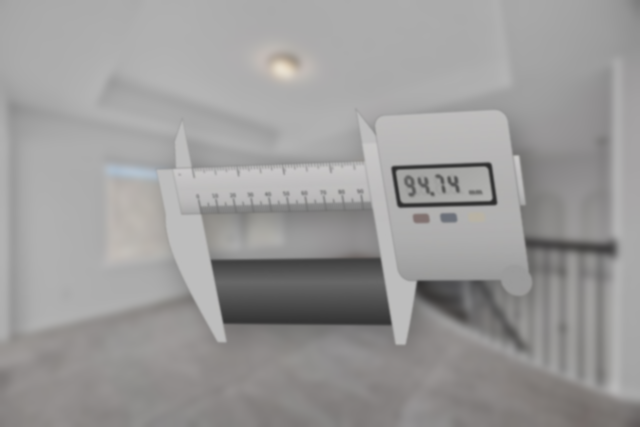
94.74 (mm)
